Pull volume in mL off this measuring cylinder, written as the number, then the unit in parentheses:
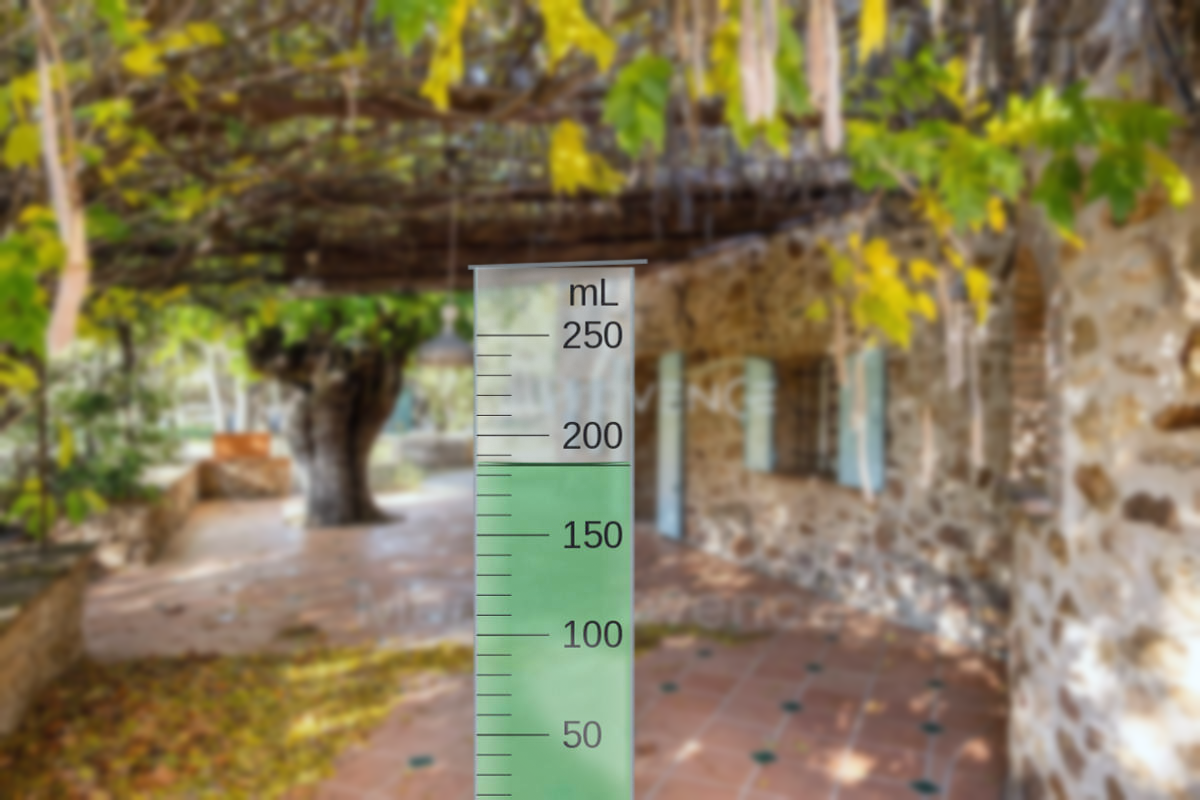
185 (mL)
